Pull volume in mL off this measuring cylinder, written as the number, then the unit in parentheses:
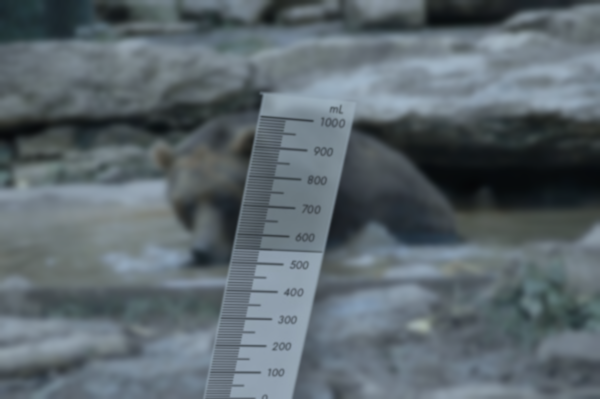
550 (mL)
